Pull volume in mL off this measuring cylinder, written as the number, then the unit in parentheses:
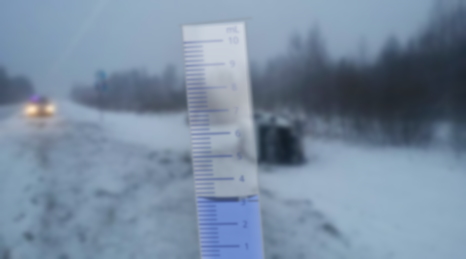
3 (mL)
